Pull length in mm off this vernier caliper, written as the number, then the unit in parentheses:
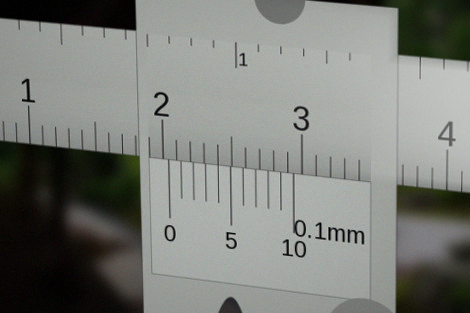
20.4 (mm)
